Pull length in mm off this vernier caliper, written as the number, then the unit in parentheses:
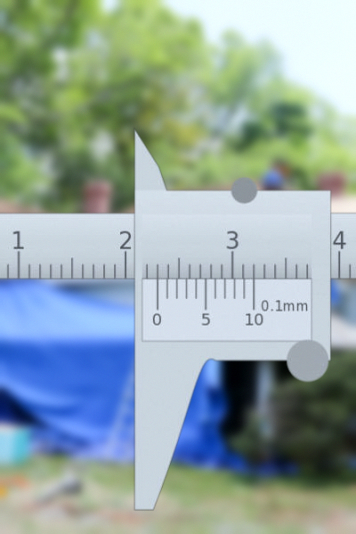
23.0 (mm)
